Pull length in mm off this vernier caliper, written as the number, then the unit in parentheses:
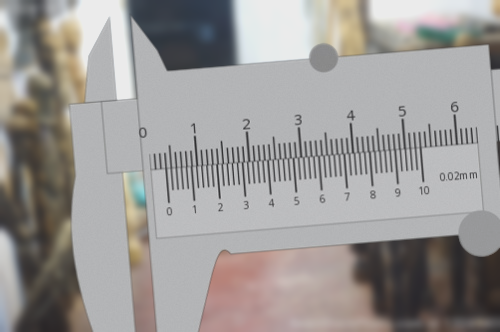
4.0 (mm)
